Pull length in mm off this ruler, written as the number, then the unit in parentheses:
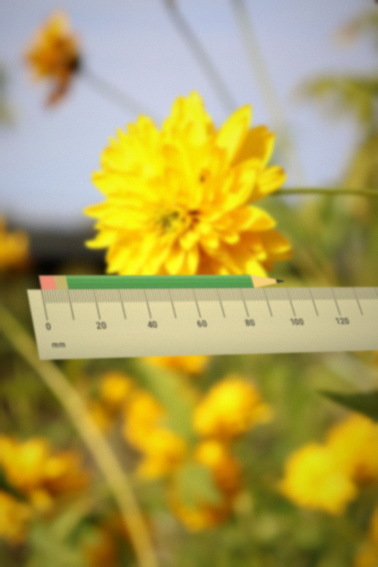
100 (mm)
